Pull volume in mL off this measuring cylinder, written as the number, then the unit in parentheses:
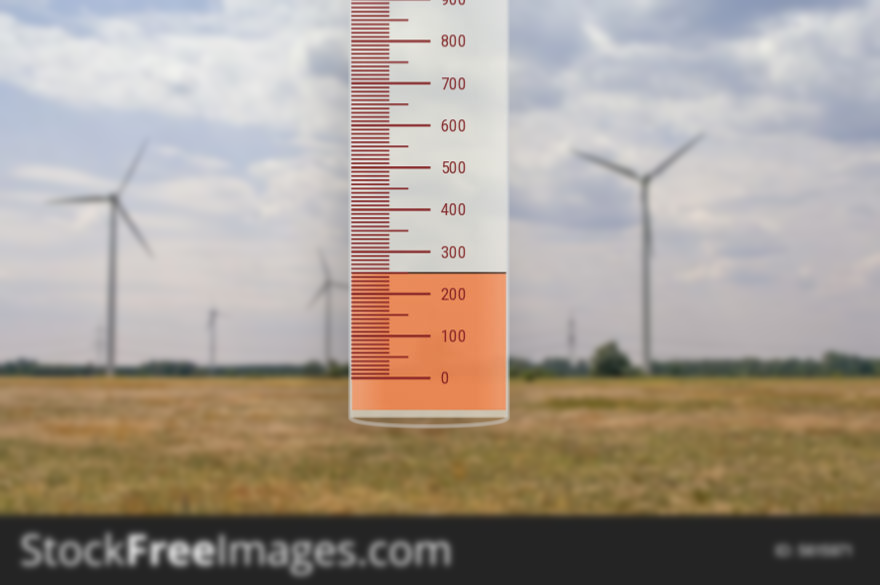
250 (mL)
